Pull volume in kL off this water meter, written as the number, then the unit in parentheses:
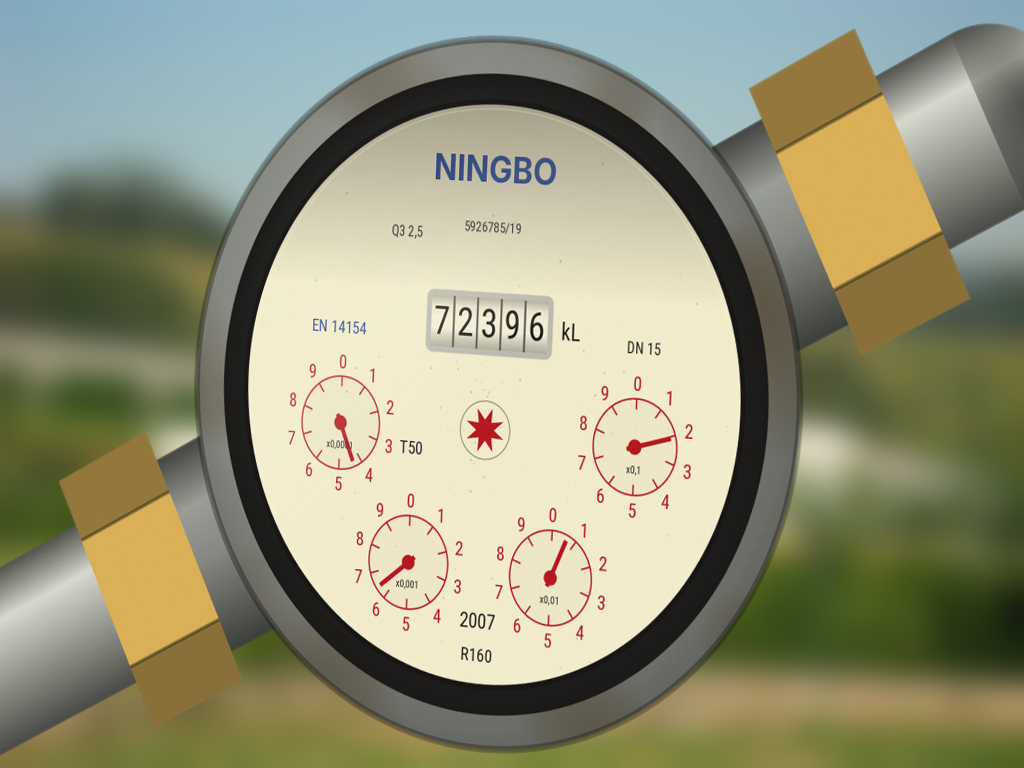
72396.2064 (kL)
